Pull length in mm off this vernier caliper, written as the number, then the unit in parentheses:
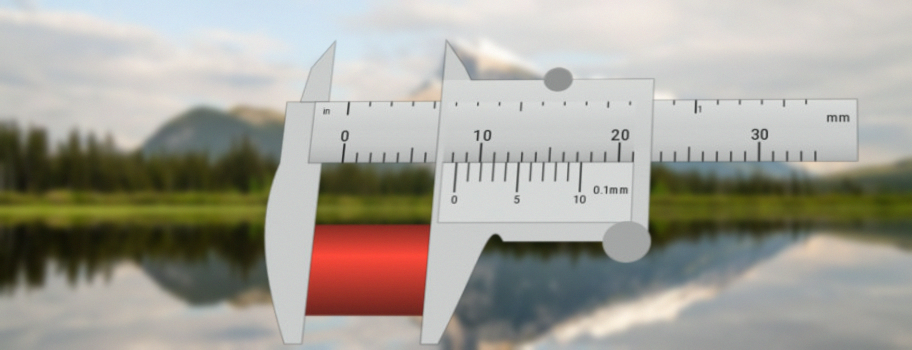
8.3 (mm)
